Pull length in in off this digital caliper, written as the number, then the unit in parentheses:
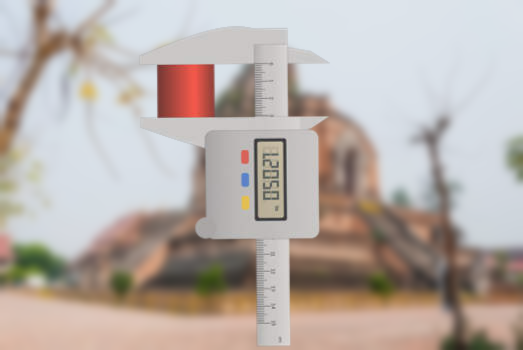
1.2050 (in)
